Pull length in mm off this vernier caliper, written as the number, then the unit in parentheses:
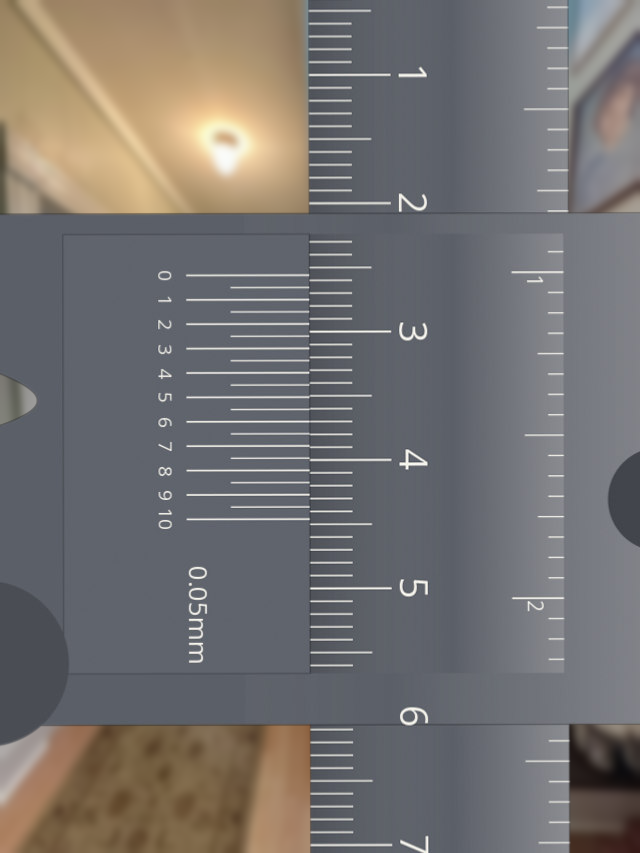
25.6 (mm)
